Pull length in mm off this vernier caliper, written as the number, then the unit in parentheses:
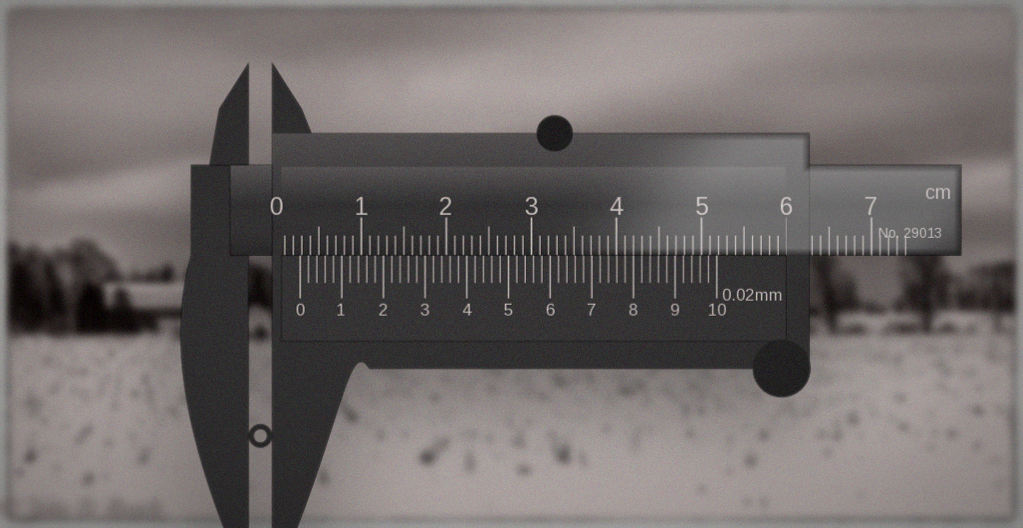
2.8 (mm)
